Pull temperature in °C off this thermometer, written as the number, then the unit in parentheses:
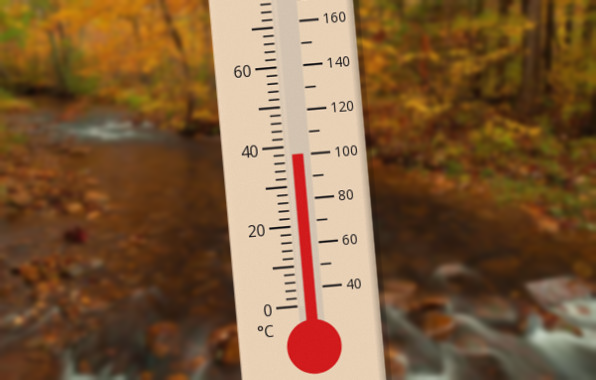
38 (°C)
